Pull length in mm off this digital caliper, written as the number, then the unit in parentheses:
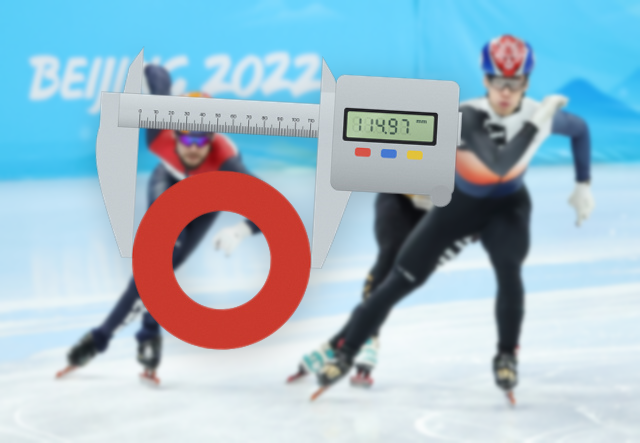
114.97 (mm)
